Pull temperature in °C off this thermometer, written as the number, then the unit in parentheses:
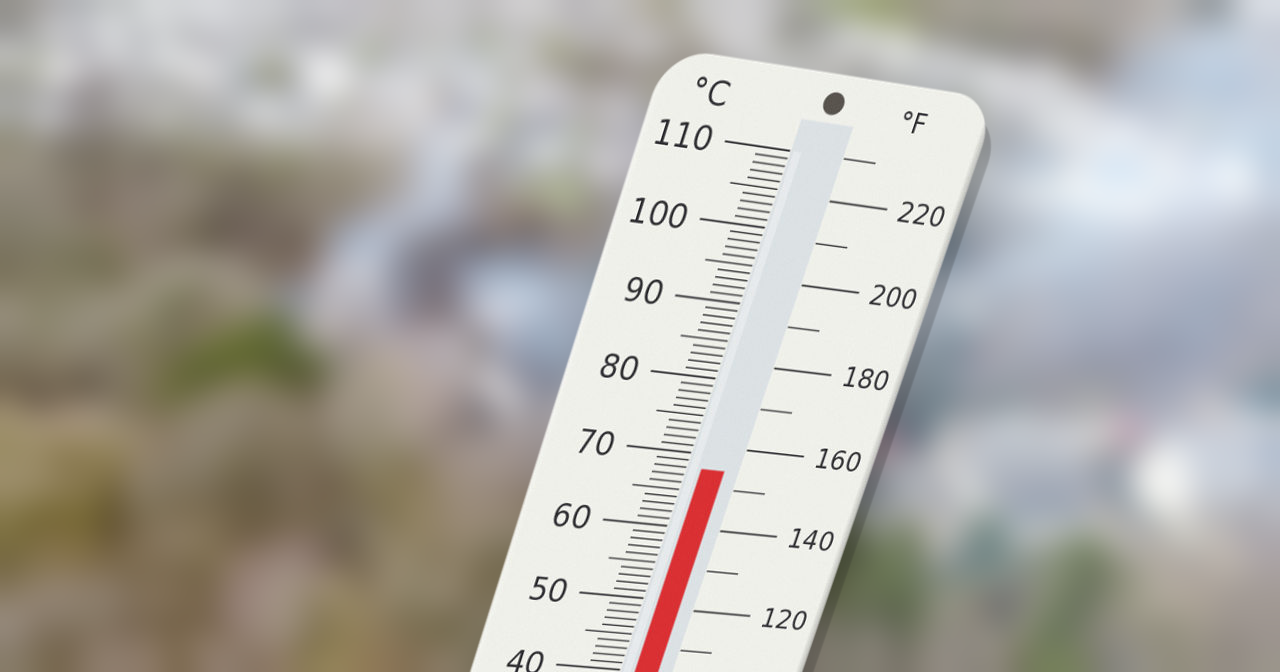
68 (°C)
